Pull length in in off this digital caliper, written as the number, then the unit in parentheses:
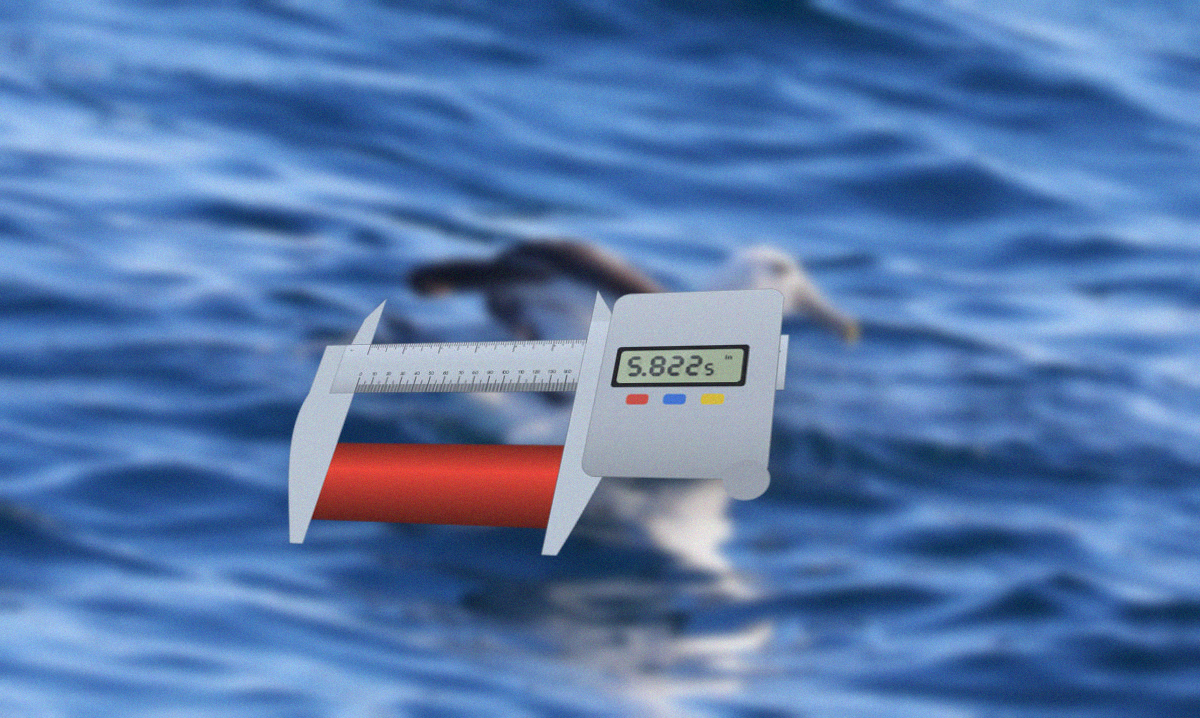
5.8225 (in)
